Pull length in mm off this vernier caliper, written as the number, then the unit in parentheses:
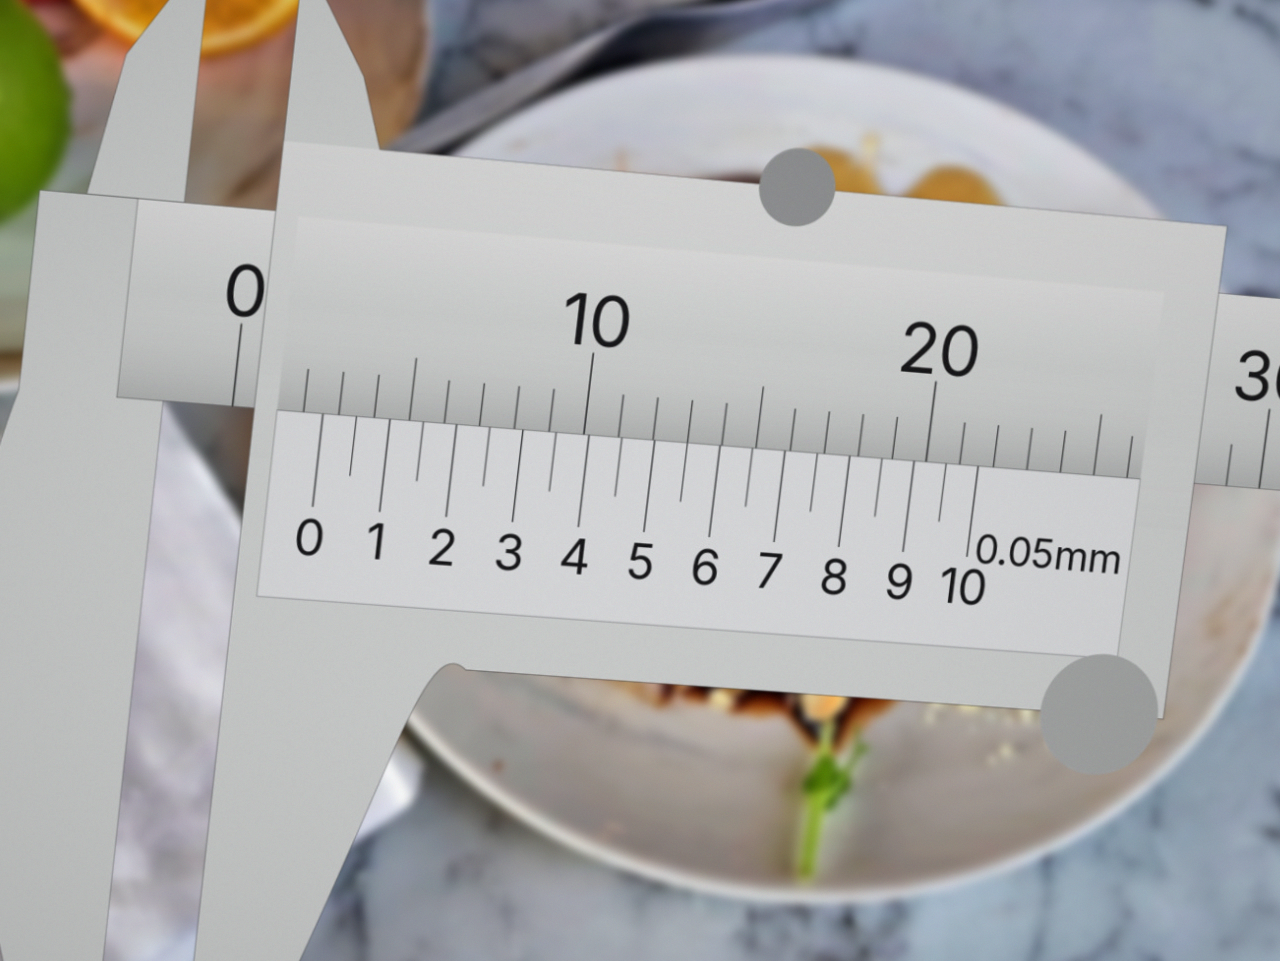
2.55 (mm)
